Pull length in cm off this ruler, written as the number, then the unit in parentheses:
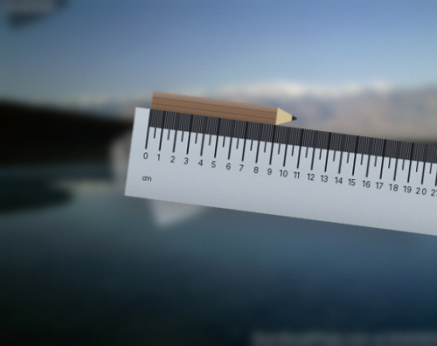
10.5 (cm)
